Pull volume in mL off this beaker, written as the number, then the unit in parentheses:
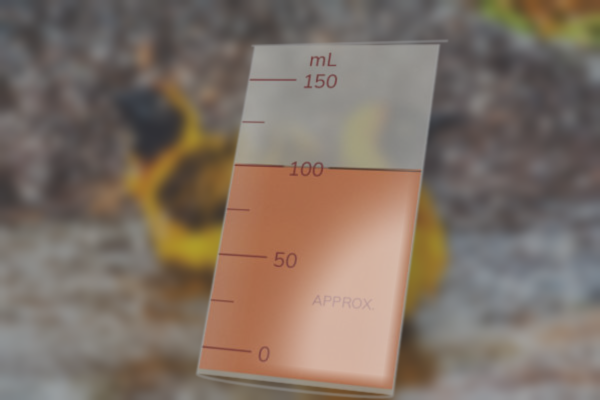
100 (mL)
